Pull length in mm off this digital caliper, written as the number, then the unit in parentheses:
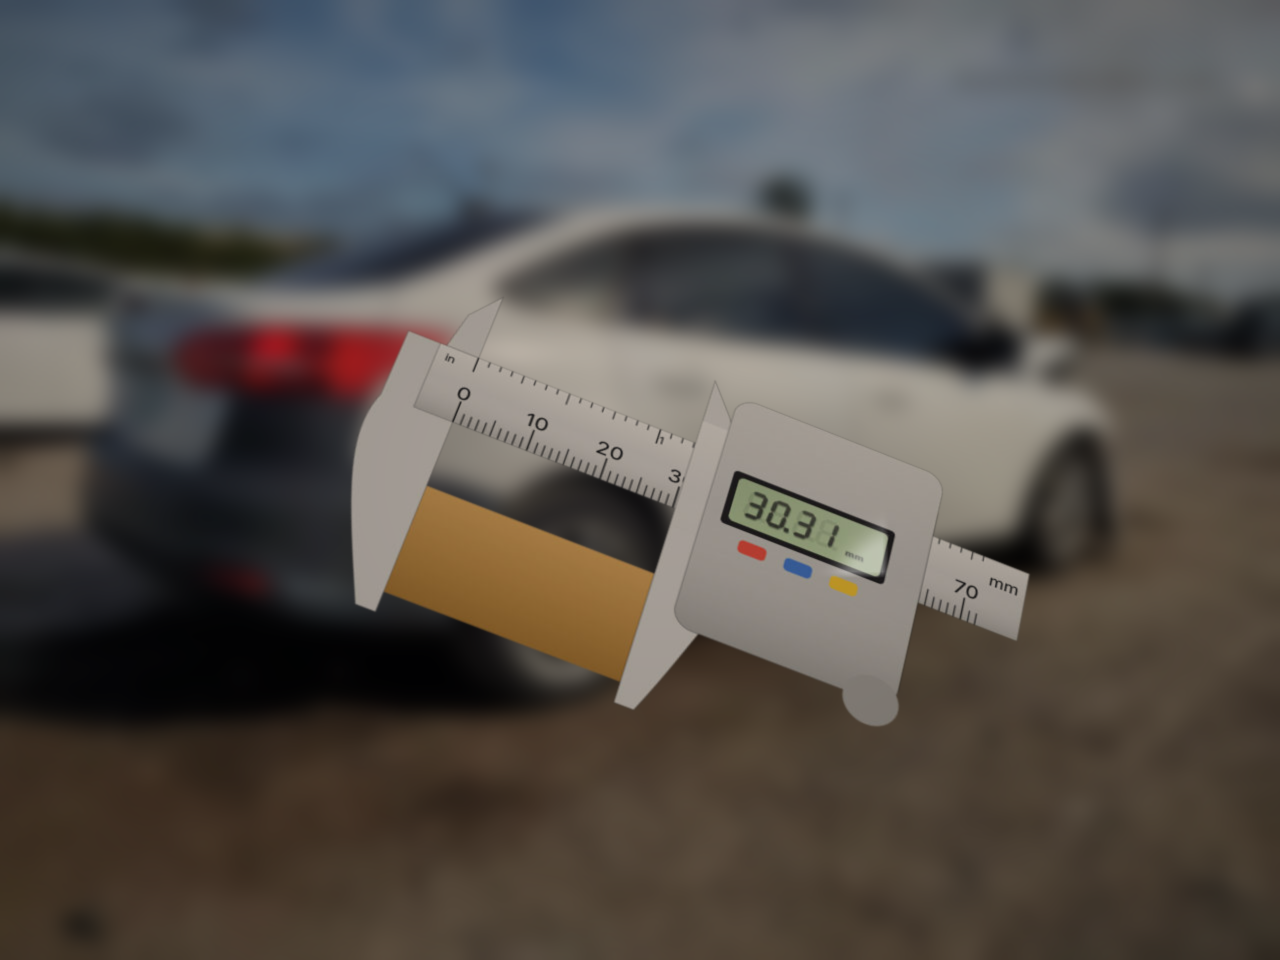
30.31 (mm)
